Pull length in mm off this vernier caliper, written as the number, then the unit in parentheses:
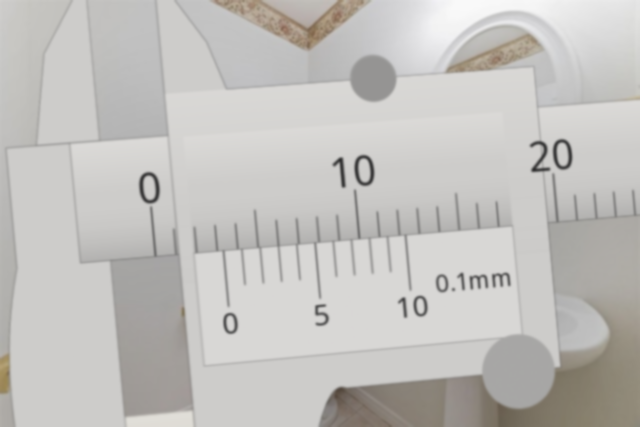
3.3 (mm)
